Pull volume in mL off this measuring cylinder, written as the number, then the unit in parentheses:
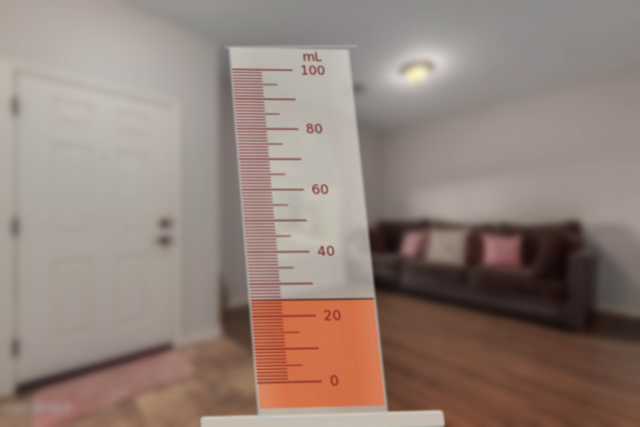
25 (mL)
